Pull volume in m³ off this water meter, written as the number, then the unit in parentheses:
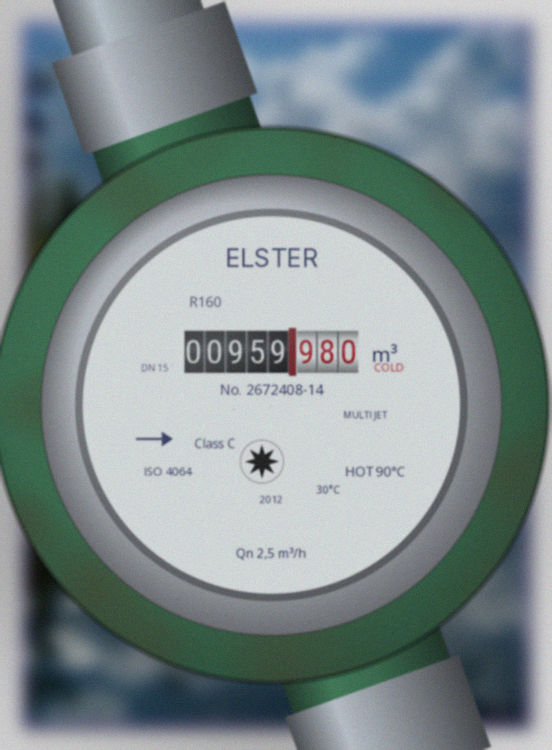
959.980 (m³)
